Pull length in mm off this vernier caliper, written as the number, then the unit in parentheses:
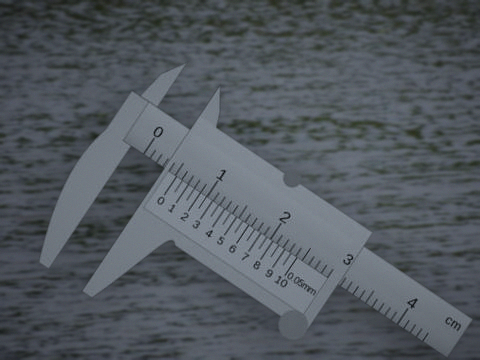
5.2 (mm)
